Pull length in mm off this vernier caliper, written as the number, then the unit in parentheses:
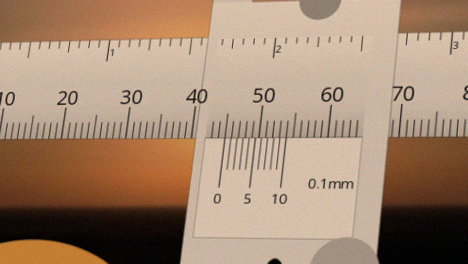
45.0 (mm)
